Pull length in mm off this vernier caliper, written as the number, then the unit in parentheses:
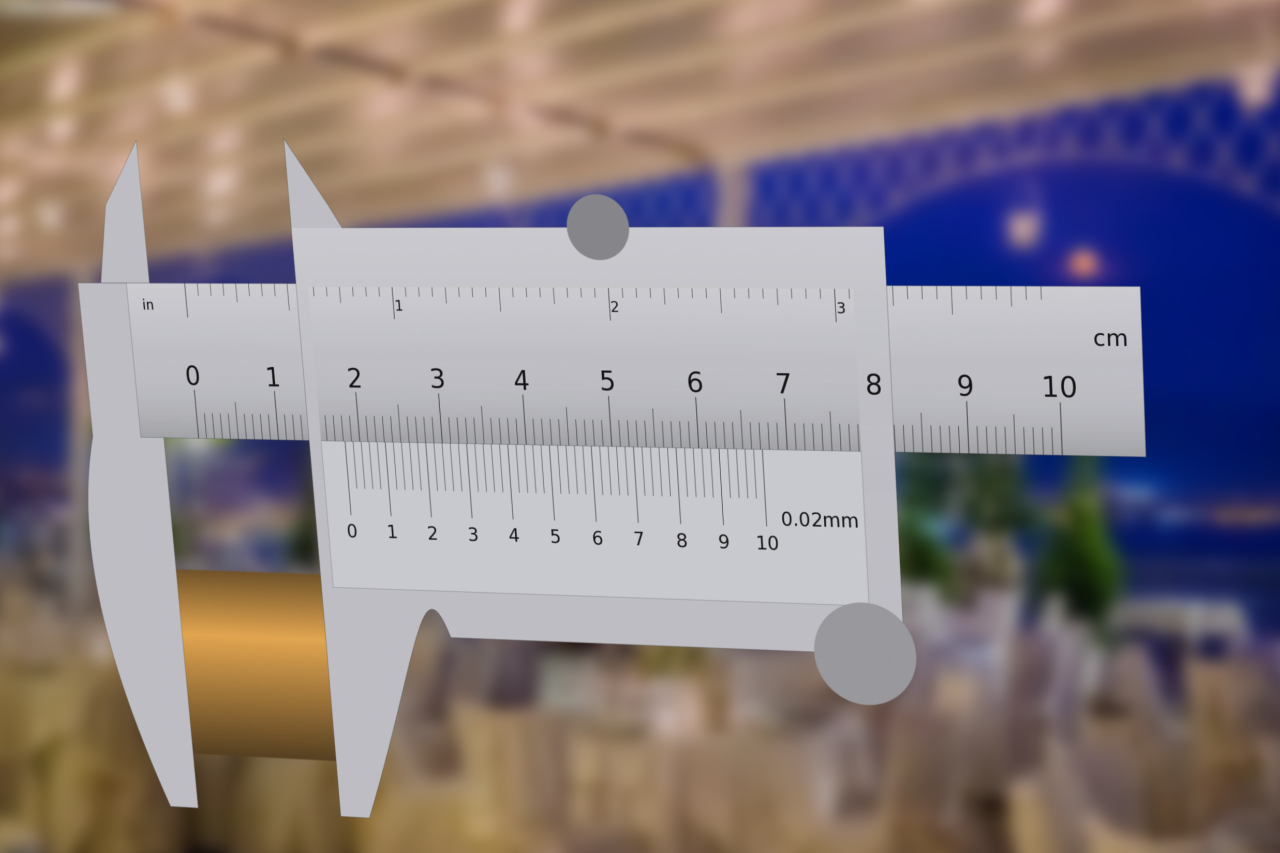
18.2 (mm)
